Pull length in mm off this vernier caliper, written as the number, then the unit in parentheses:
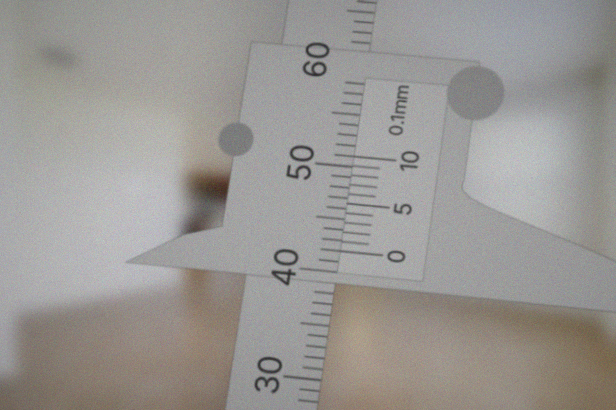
42.0 (mm)
